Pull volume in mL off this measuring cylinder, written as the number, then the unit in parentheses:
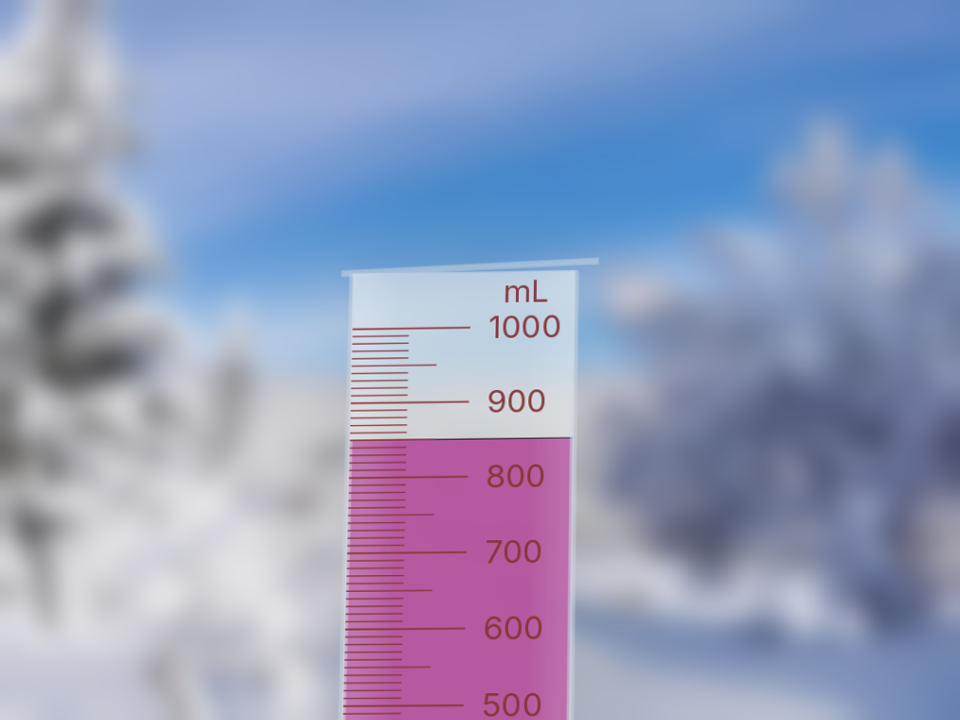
850 (mL)
